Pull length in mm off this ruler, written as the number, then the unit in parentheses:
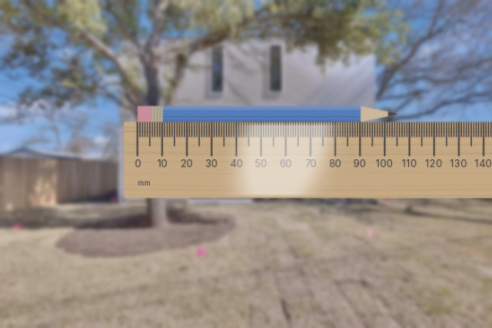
105 (mm)
